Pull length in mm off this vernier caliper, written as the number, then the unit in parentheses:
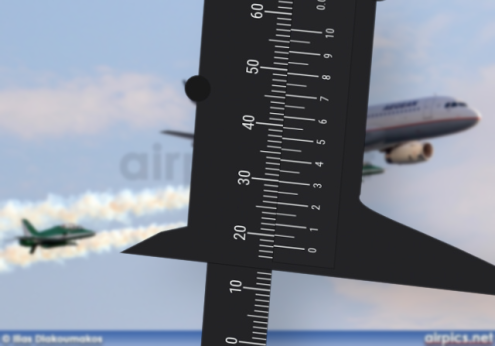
18.2 (mm)
